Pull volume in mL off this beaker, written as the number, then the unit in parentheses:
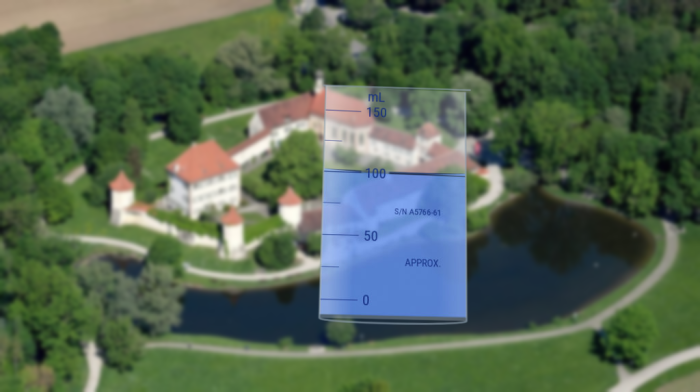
100 (mL)
